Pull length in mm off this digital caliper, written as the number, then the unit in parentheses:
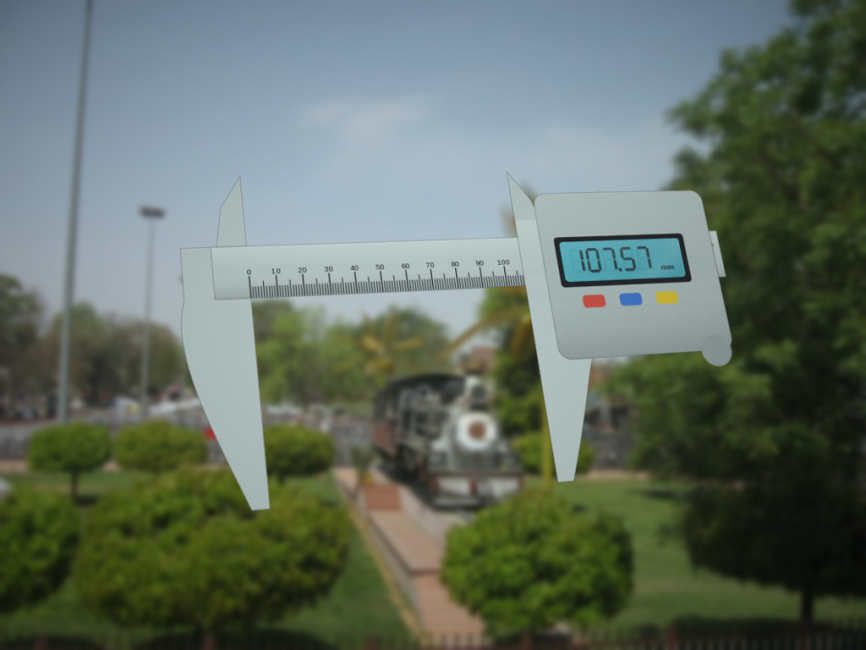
107.57 (mm)
